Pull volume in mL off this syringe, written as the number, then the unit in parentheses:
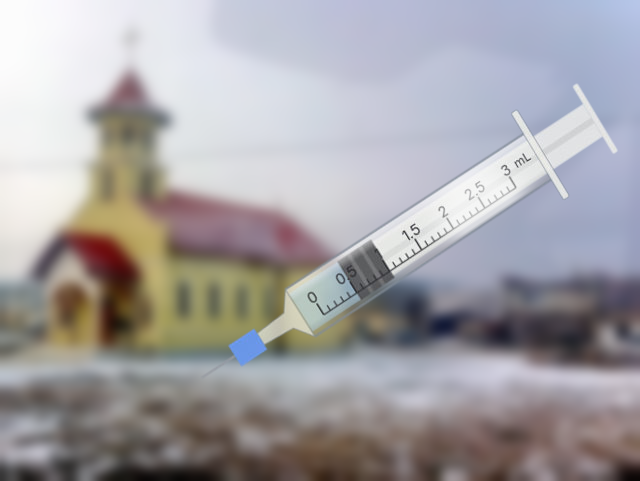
0.5 (mL)
